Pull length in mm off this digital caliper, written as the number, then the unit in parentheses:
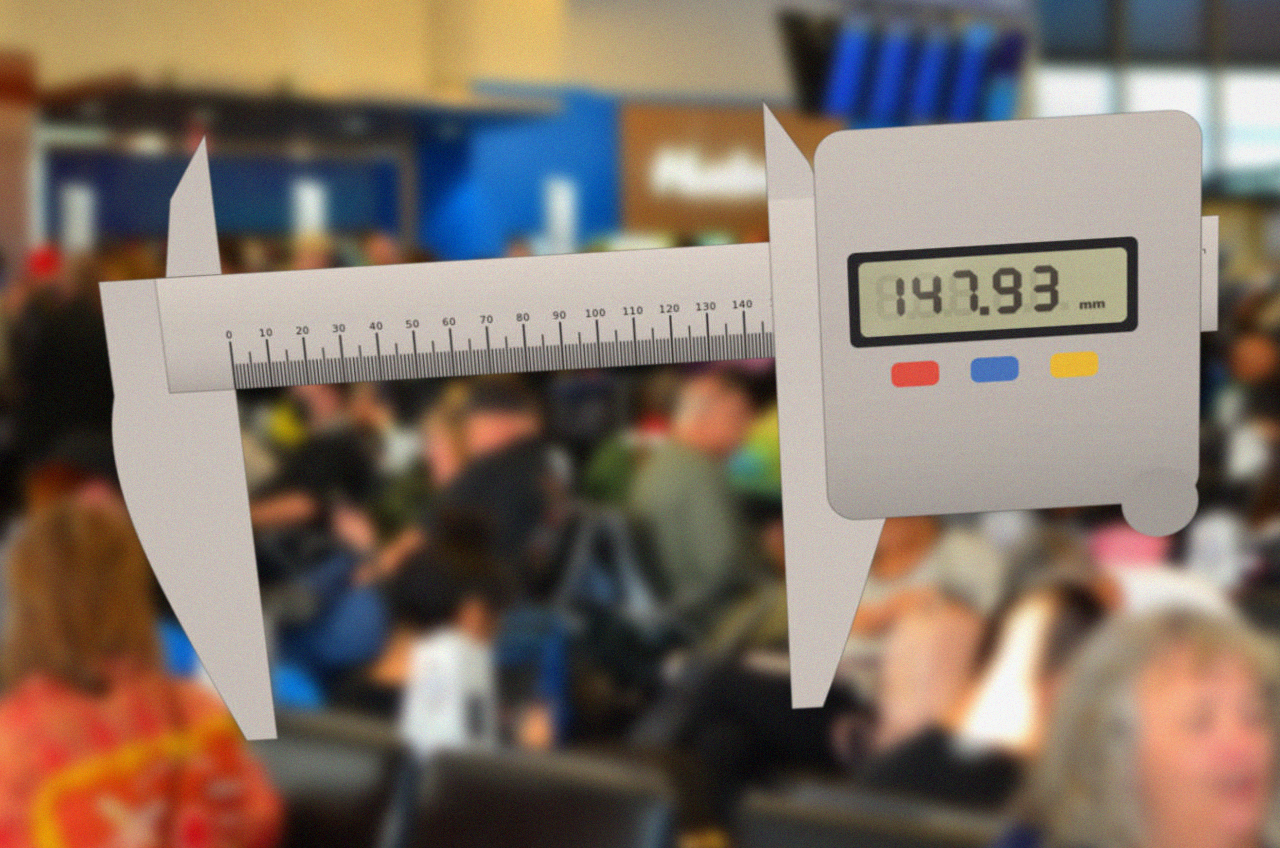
147.93 (mm)
